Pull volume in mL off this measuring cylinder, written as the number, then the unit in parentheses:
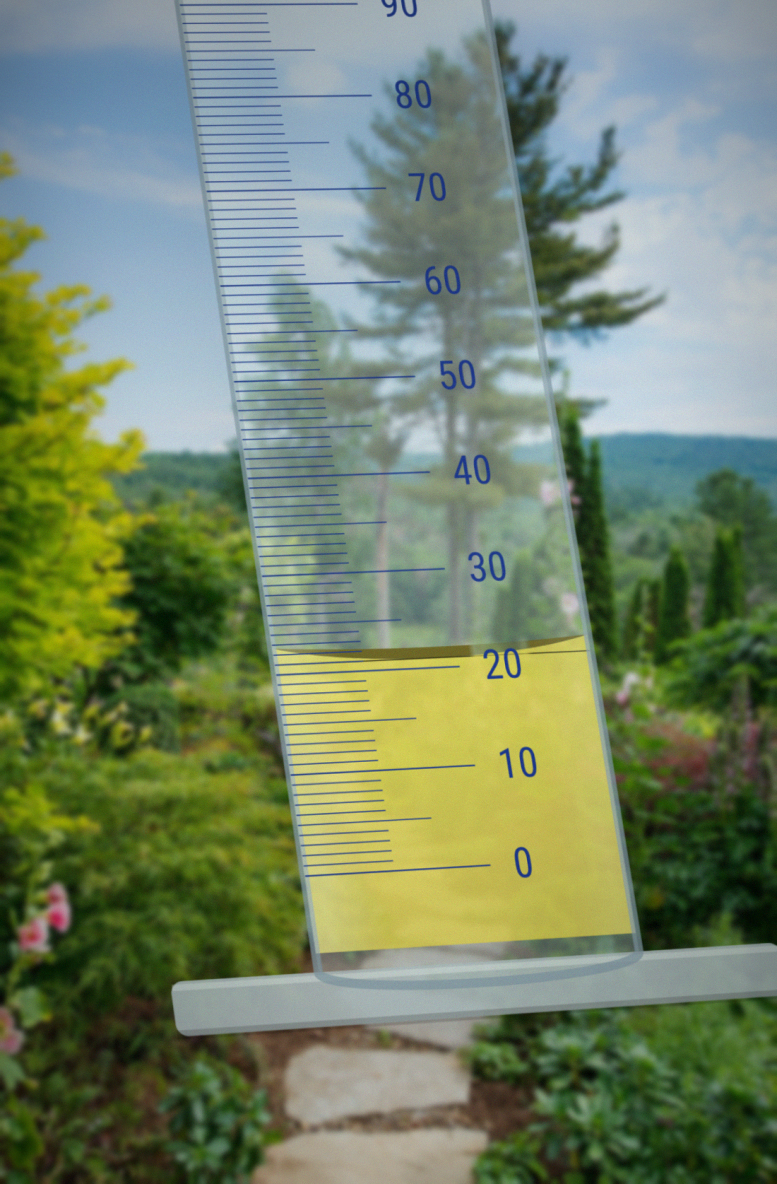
21 (mL)
